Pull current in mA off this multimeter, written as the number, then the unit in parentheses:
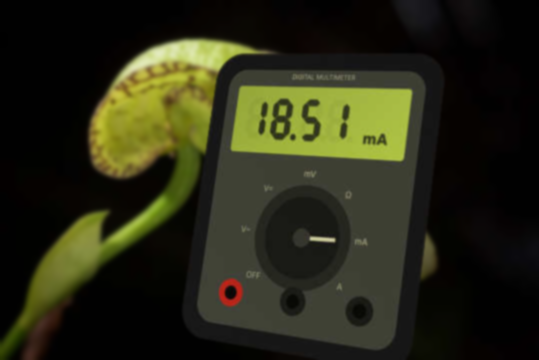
18.51 (mA)
